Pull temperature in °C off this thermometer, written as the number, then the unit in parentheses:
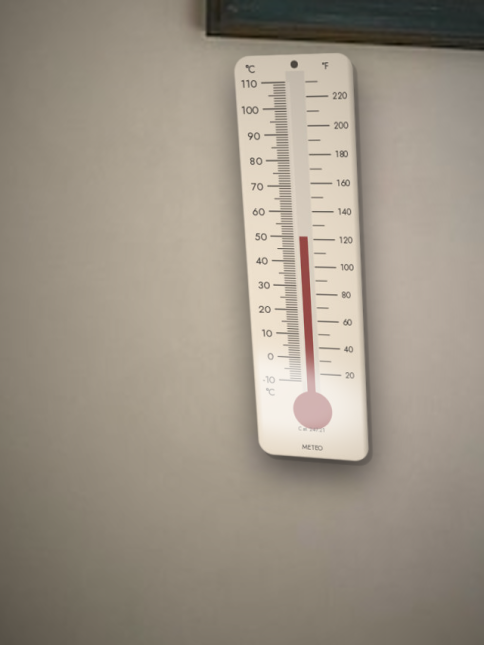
50 (°C)
